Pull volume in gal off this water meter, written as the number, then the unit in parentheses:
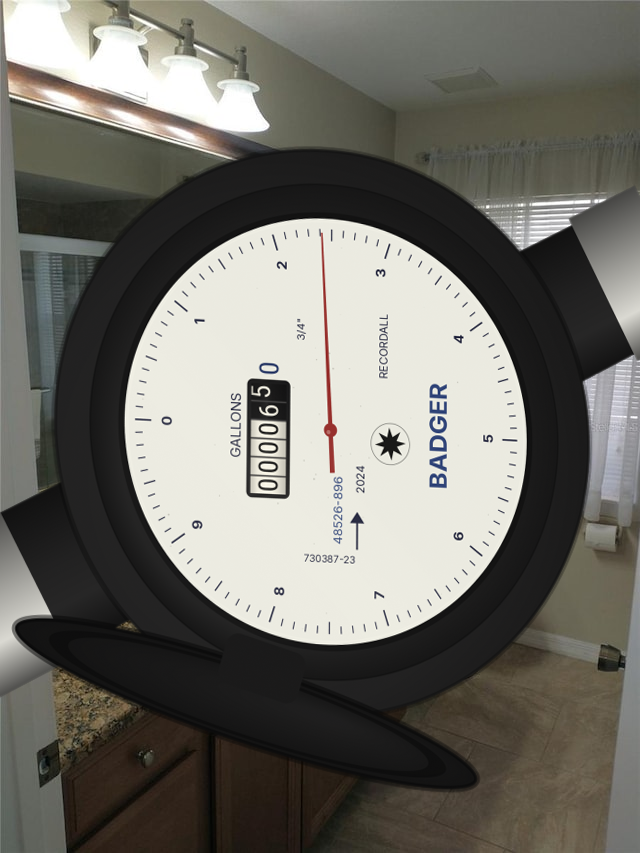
652.4 (gal)
